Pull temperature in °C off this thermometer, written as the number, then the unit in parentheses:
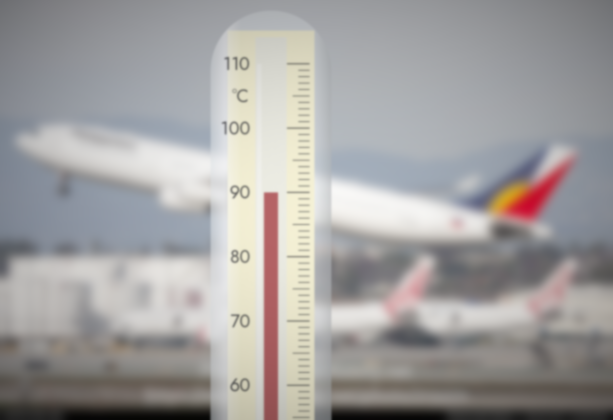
90 (°C)
